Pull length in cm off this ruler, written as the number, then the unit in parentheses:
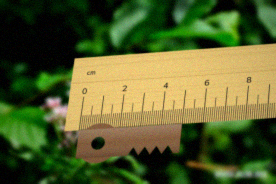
5 (cm)
